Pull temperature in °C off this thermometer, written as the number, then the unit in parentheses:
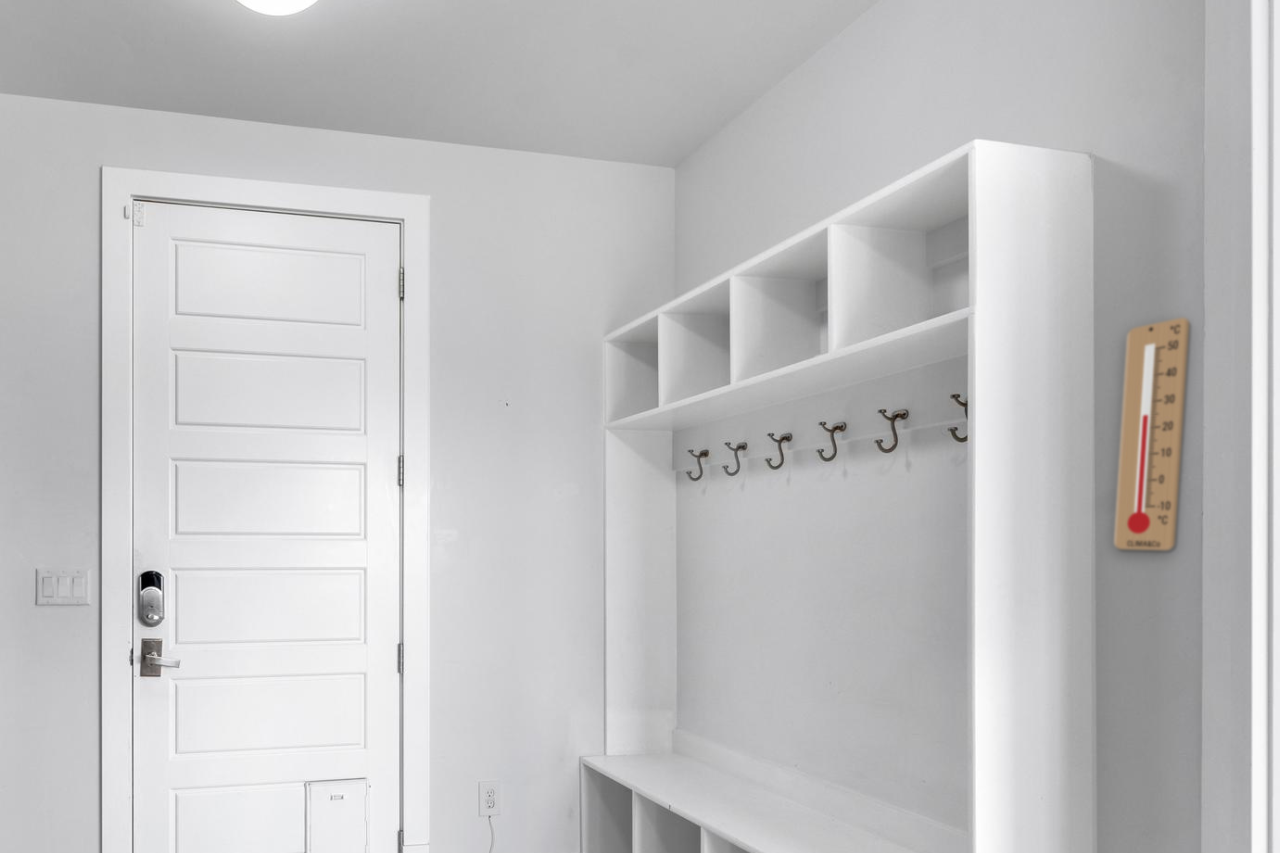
25 (°C)
